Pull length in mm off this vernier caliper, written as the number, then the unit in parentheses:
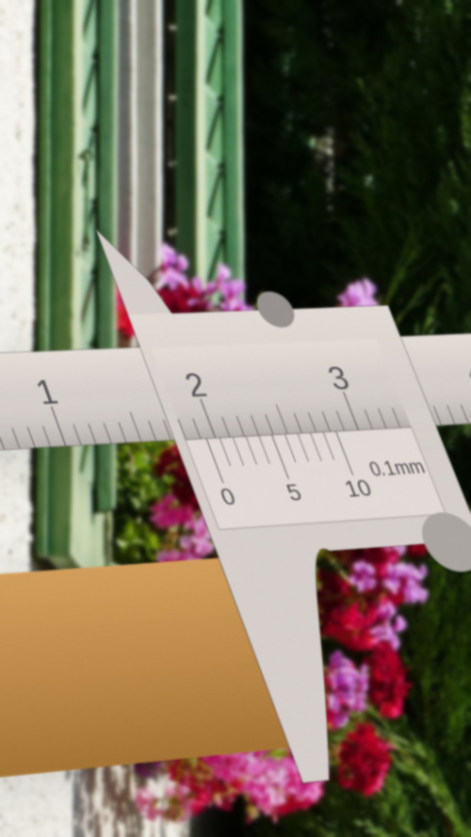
19.4 (mm)
